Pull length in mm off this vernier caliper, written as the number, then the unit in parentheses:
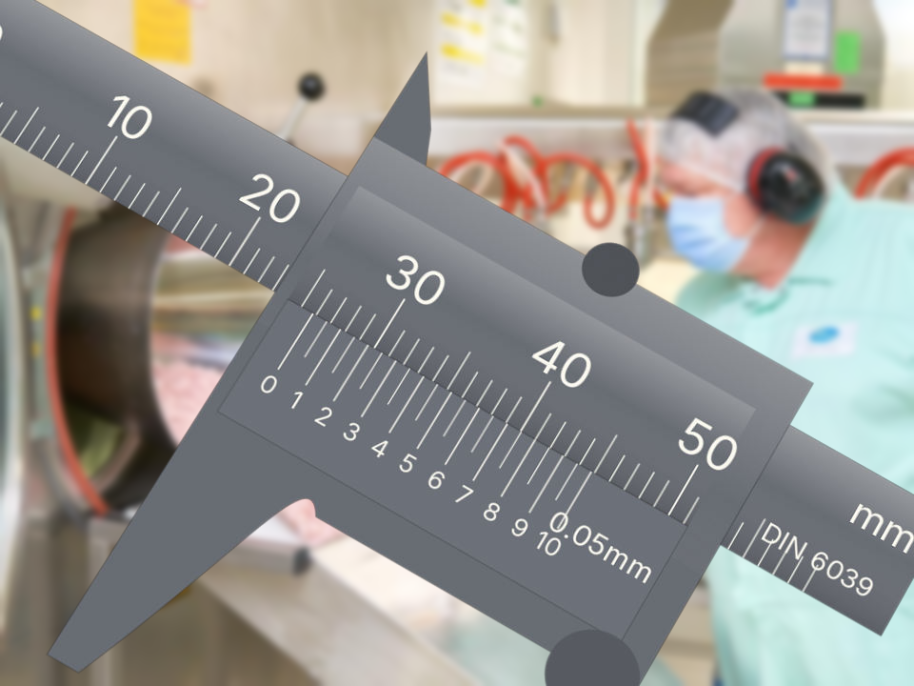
25.8 (mm)
